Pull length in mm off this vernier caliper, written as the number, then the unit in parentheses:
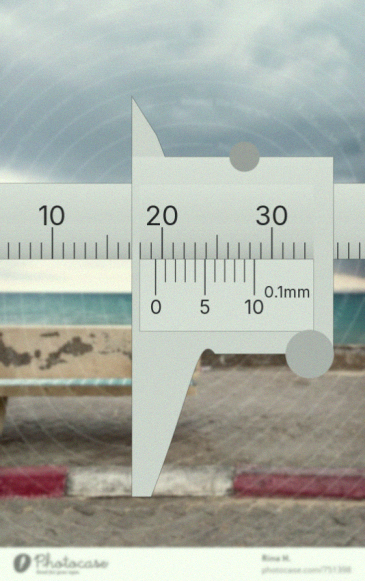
19.4 (mm)
